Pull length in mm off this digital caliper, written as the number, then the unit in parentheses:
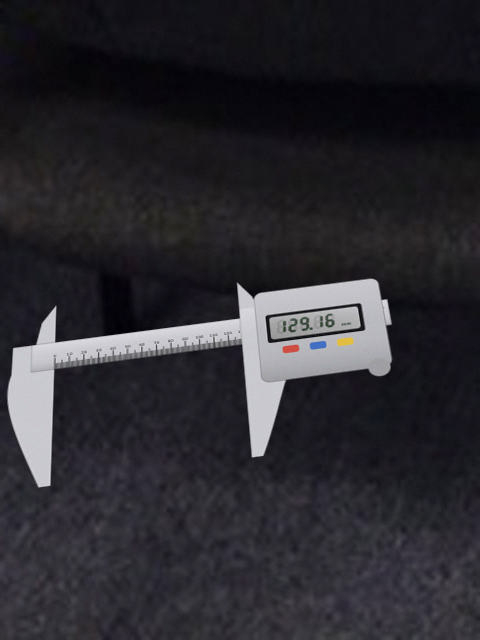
129.16 (mm)
